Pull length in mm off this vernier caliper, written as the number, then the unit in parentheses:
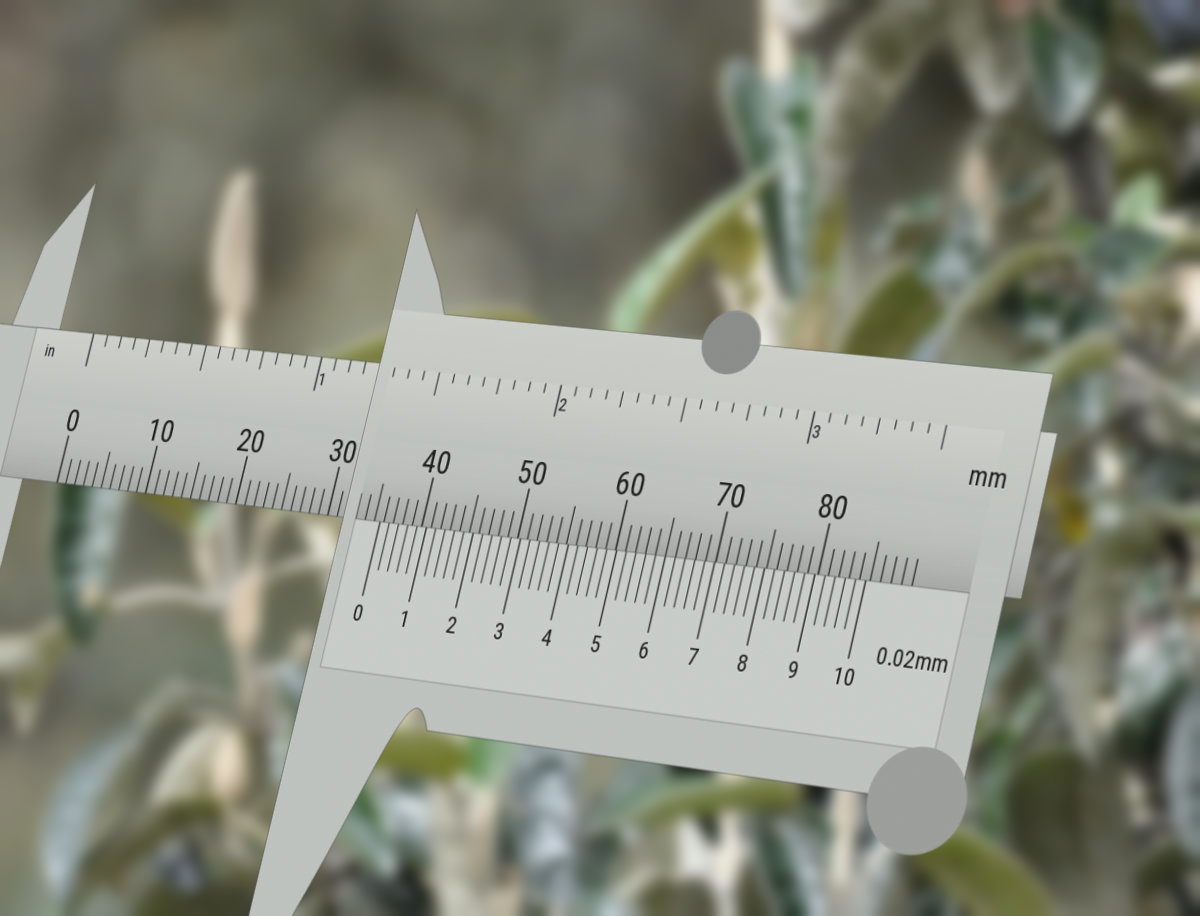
35.6 (mm)
